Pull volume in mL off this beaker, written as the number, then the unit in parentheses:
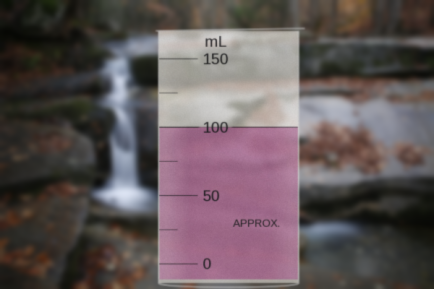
100 (mL)
